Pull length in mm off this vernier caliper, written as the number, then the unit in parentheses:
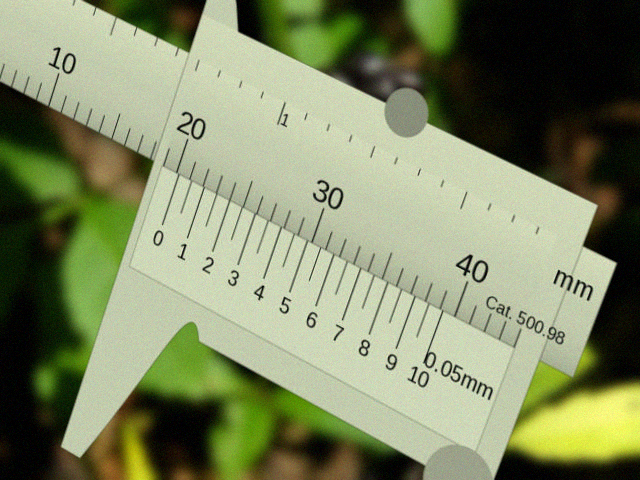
20.2 (mm)
